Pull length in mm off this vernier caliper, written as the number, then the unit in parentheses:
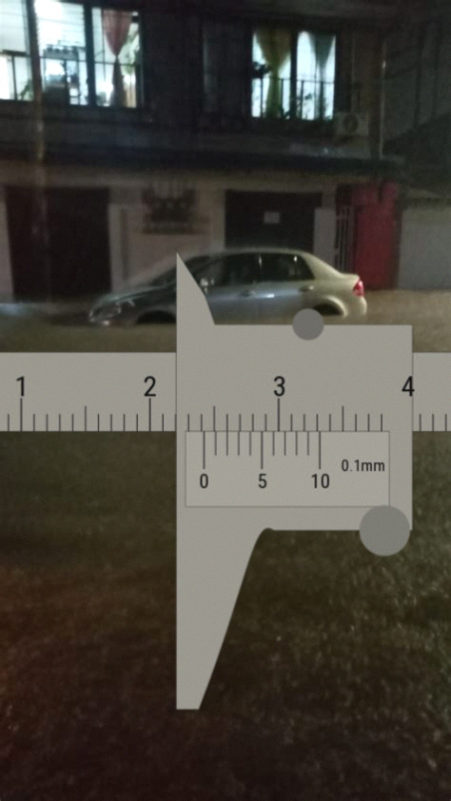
24.2 (mm)
